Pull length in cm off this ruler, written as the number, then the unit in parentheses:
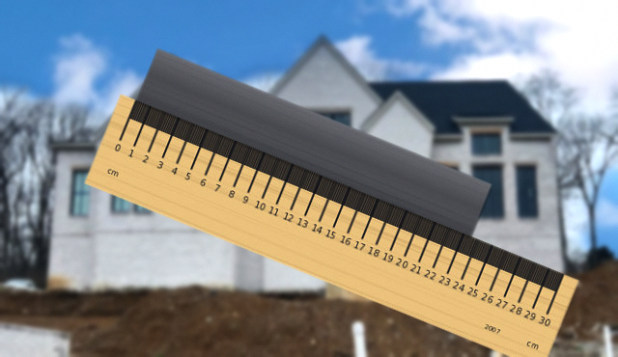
23.5 (cm)
